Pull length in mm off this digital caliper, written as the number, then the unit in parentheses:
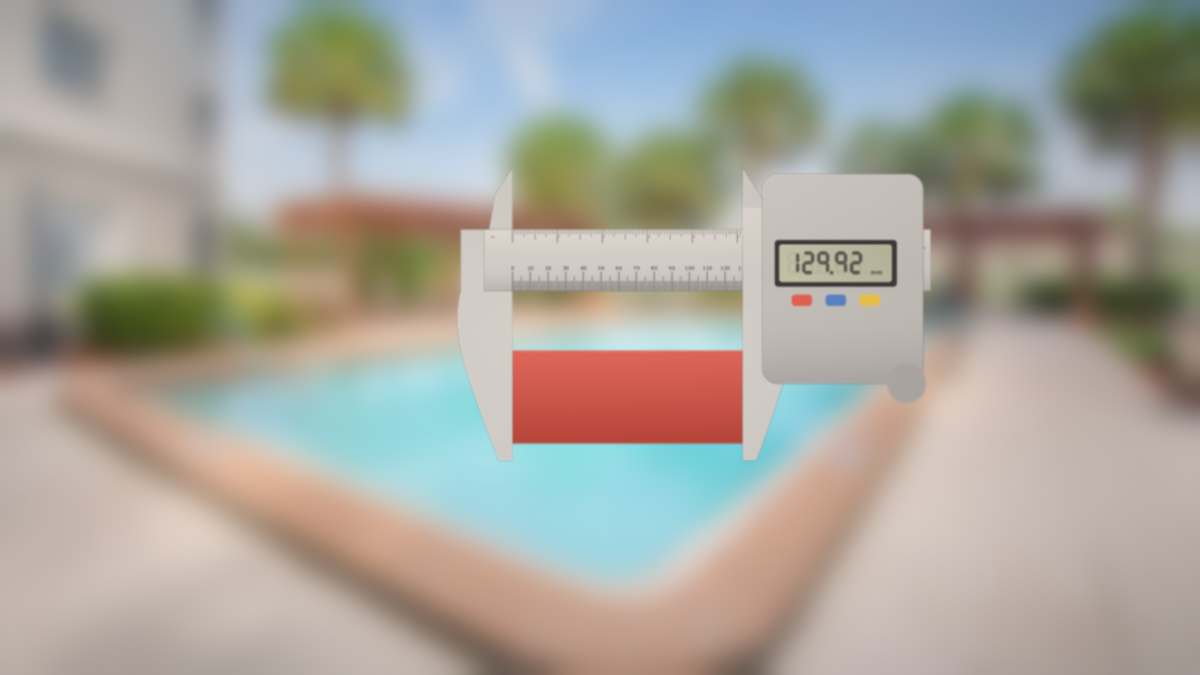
129.92 (mm)
